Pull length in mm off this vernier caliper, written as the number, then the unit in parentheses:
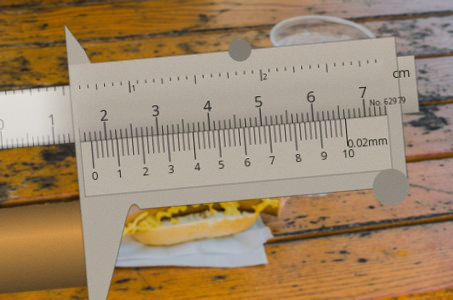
17.2 (mm)
